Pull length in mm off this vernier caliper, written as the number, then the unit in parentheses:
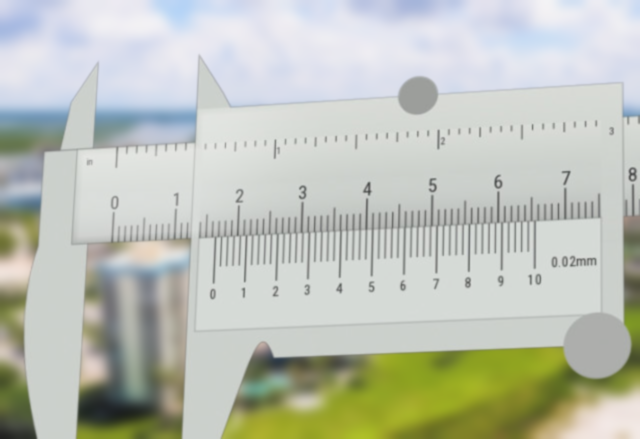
16.5 (mm)
